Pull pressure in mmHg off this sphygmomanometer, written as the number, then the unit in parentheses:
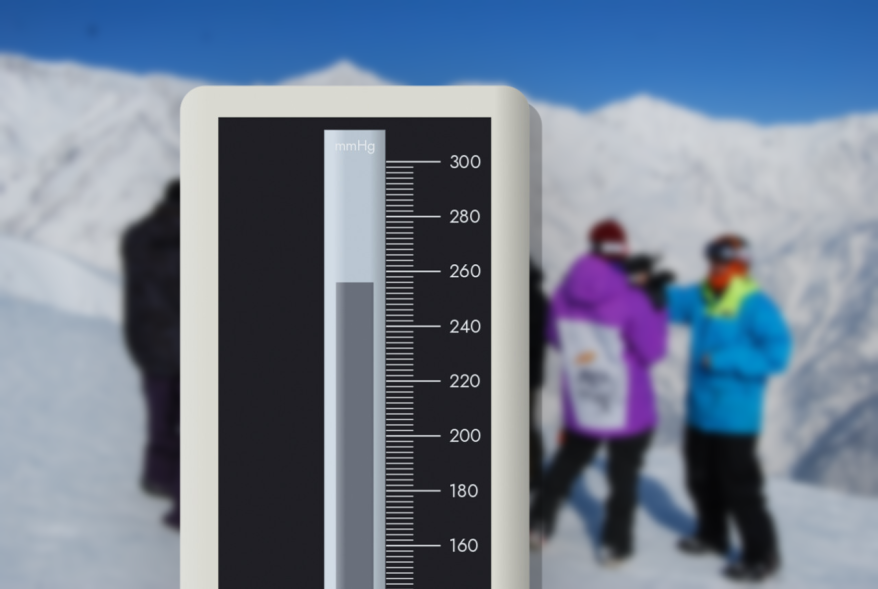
256 (mmHg)
